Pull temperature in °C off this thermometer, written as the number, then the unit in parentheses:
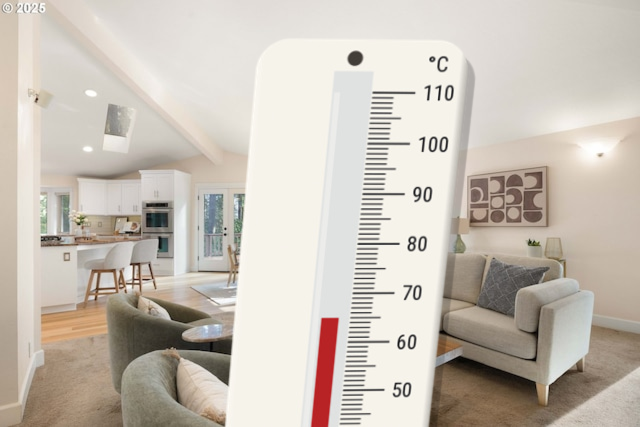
65 (°C)
